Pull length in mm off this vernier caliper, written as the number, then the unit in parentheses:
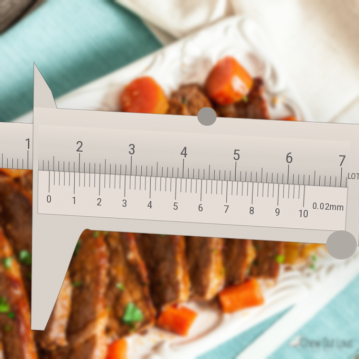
14.2 (mm)
